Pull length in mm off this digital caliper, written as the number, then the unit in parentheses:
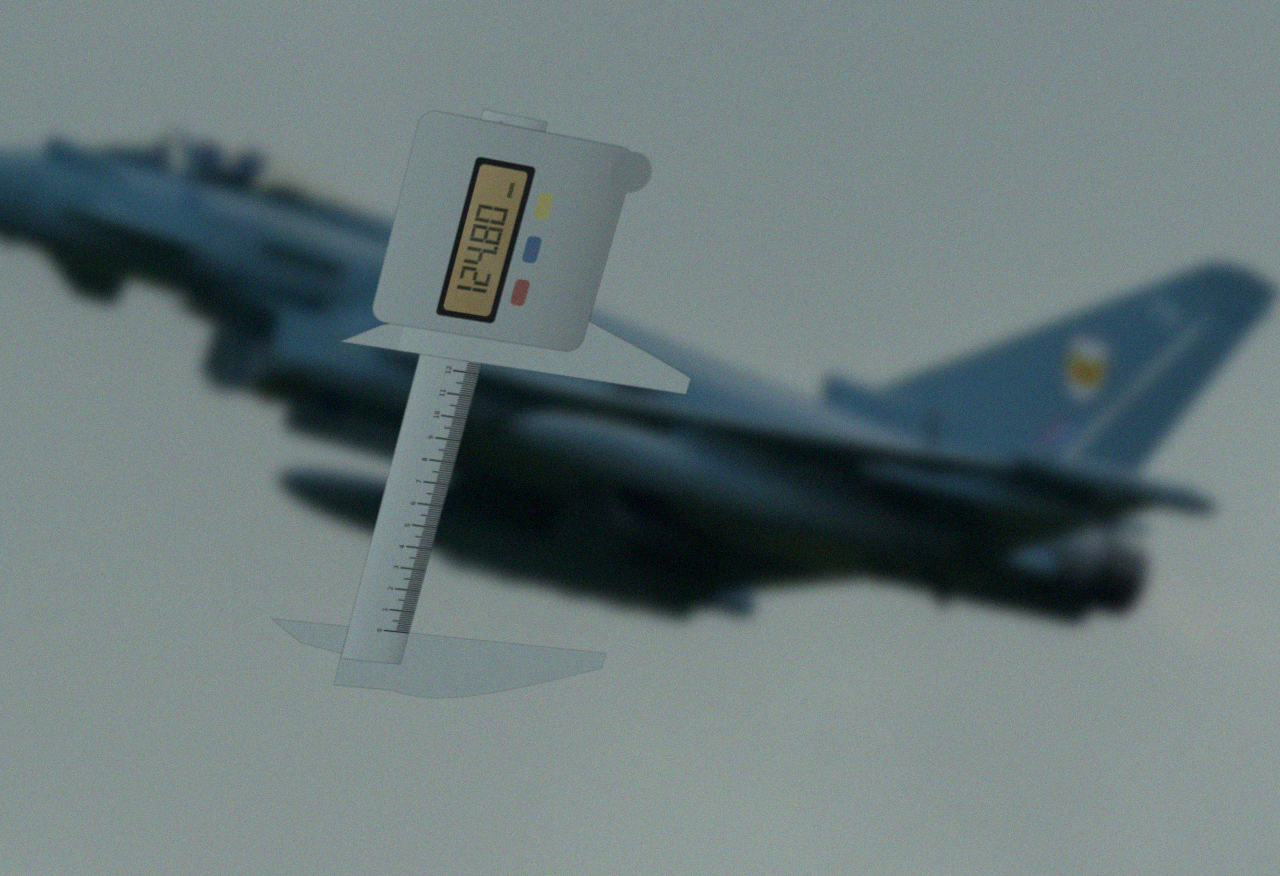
124.80 (mm)
